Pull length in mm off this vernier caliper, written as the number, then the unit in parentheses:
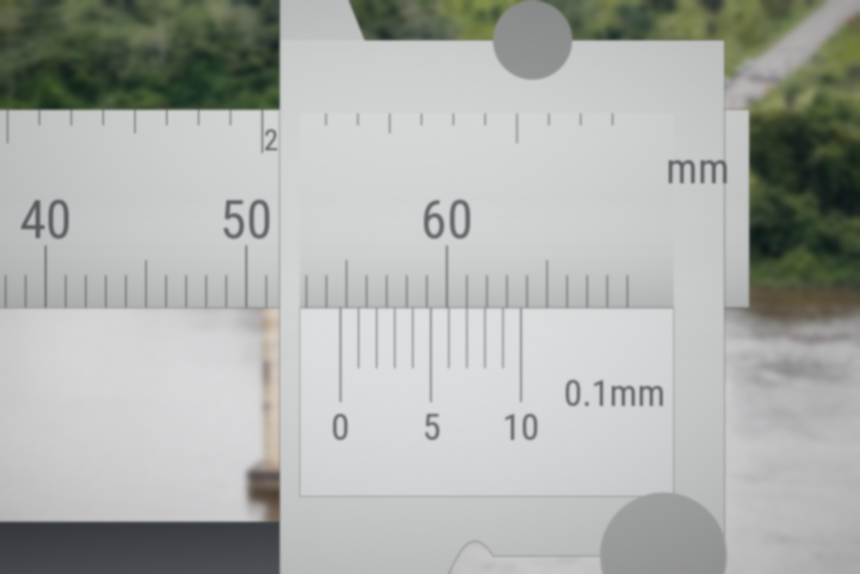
54.7 (mm)
